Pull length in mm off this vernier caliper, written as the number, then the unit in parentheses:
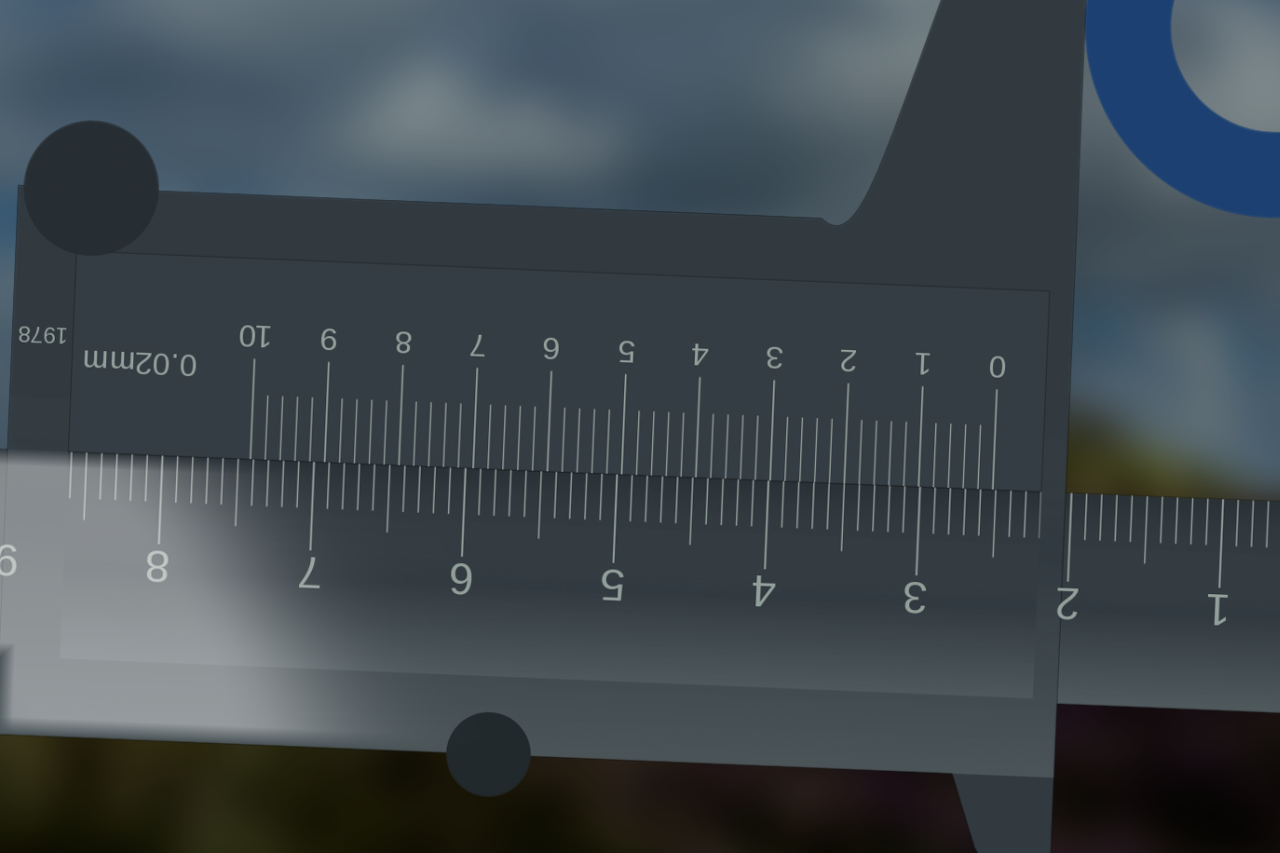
25.2 (mm)
